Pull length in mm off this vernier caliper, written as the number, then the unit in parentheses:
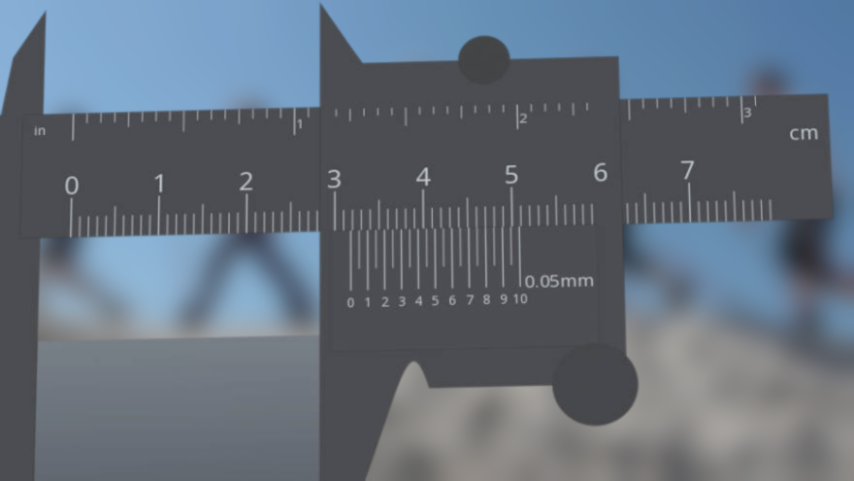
31.8 (mm)
